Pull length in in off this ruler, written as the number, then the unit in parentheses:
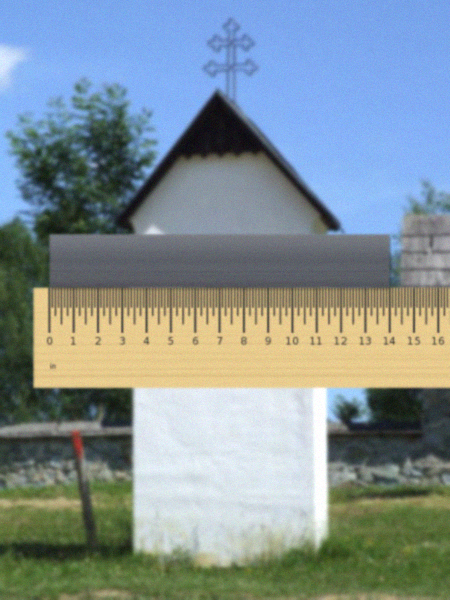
14 (in)
